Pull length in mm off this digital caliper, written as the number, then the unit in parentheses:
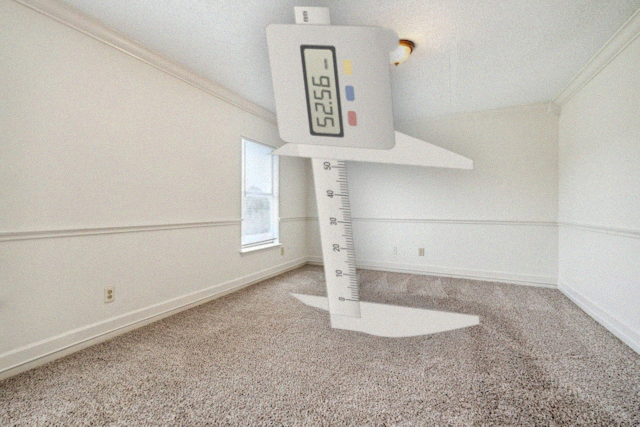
52.56 (mm)
